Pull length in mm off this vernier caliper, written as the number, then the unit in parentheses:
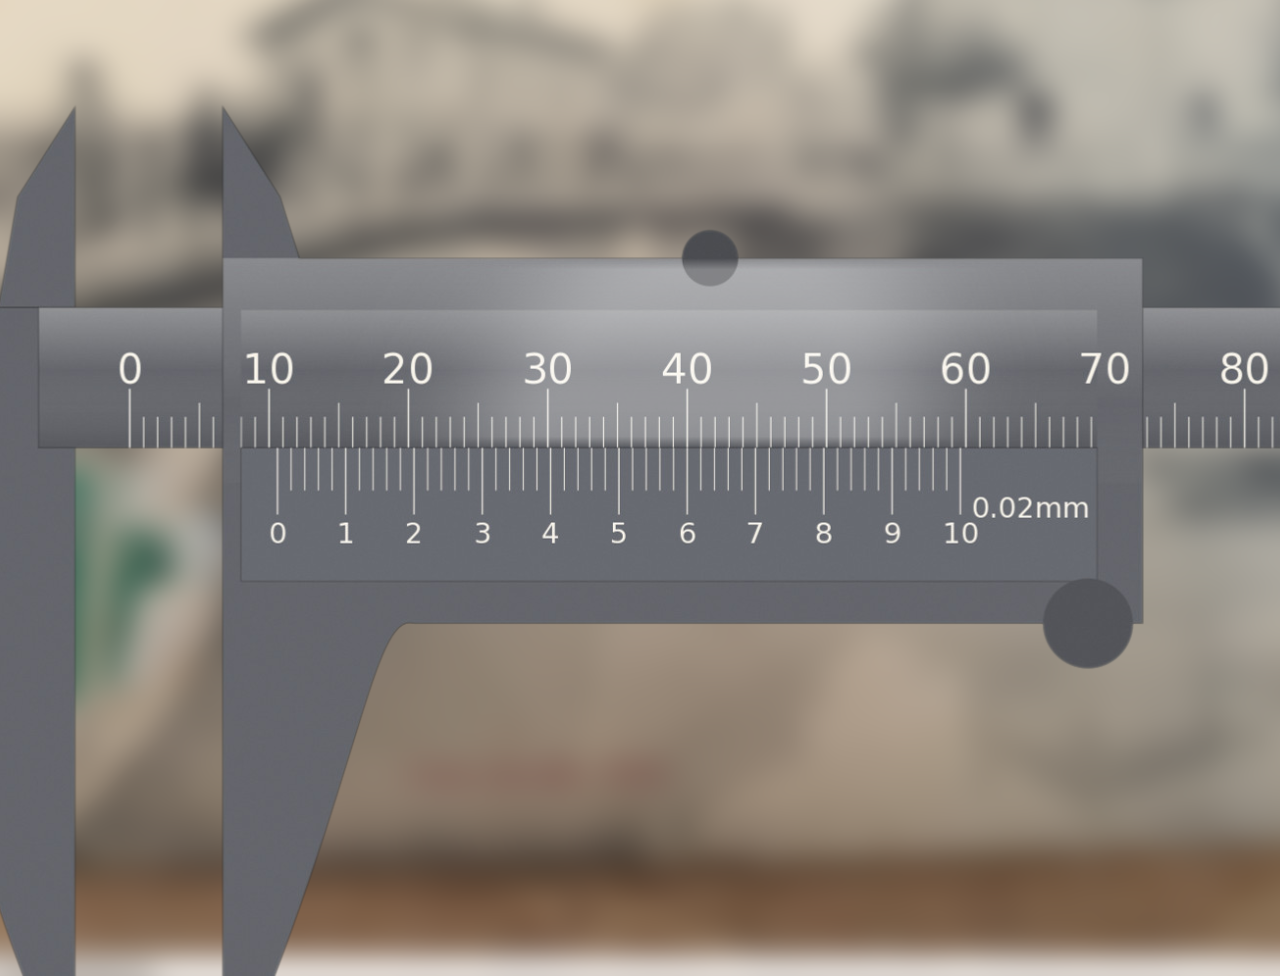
10.6 (mm)
